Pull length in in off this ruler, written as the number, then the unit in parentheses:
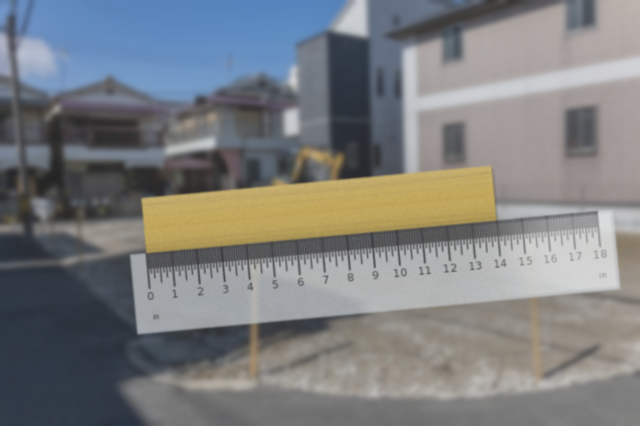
14 (in)
